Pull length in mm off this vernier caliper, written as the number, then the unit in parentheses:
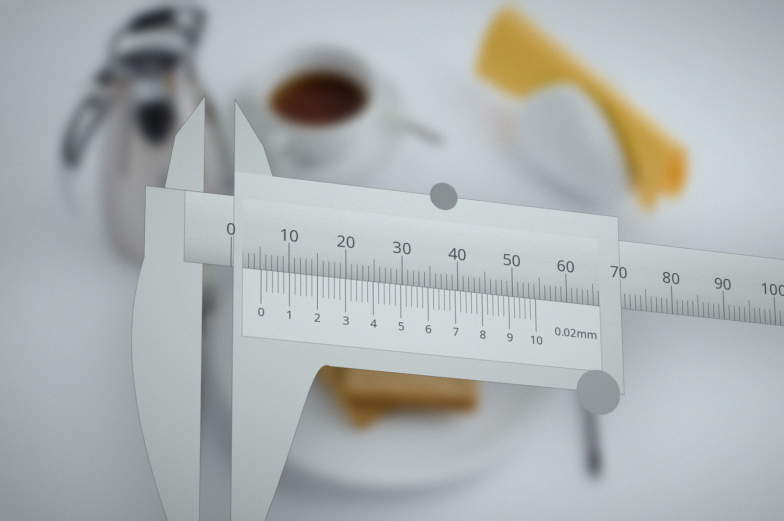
5.2 (mm)
